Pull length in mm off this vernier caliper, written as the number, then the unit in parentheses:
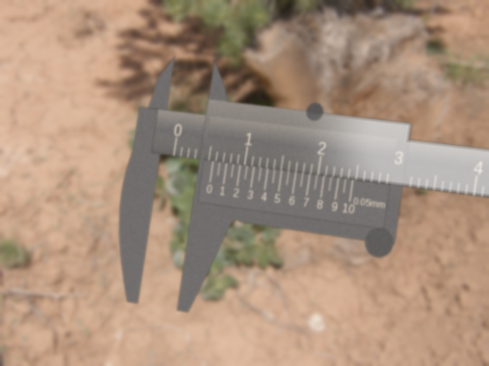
5.6 (mm)
